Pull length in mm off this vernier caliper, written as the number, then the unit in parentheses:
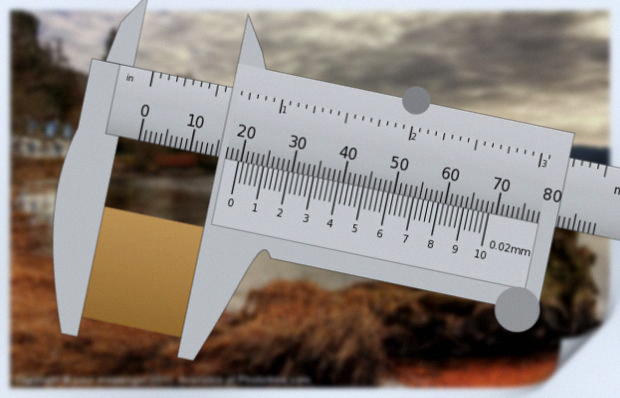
19.5 (mm)
